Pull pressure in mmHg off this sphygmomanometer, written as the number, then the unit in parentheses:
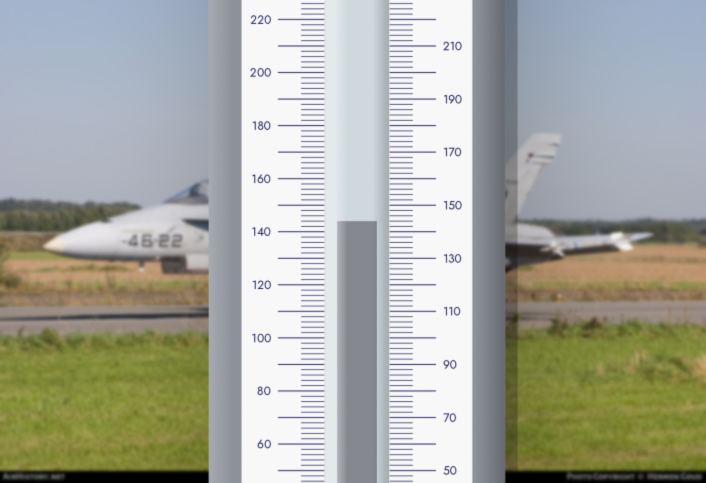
144 (mmHg)
